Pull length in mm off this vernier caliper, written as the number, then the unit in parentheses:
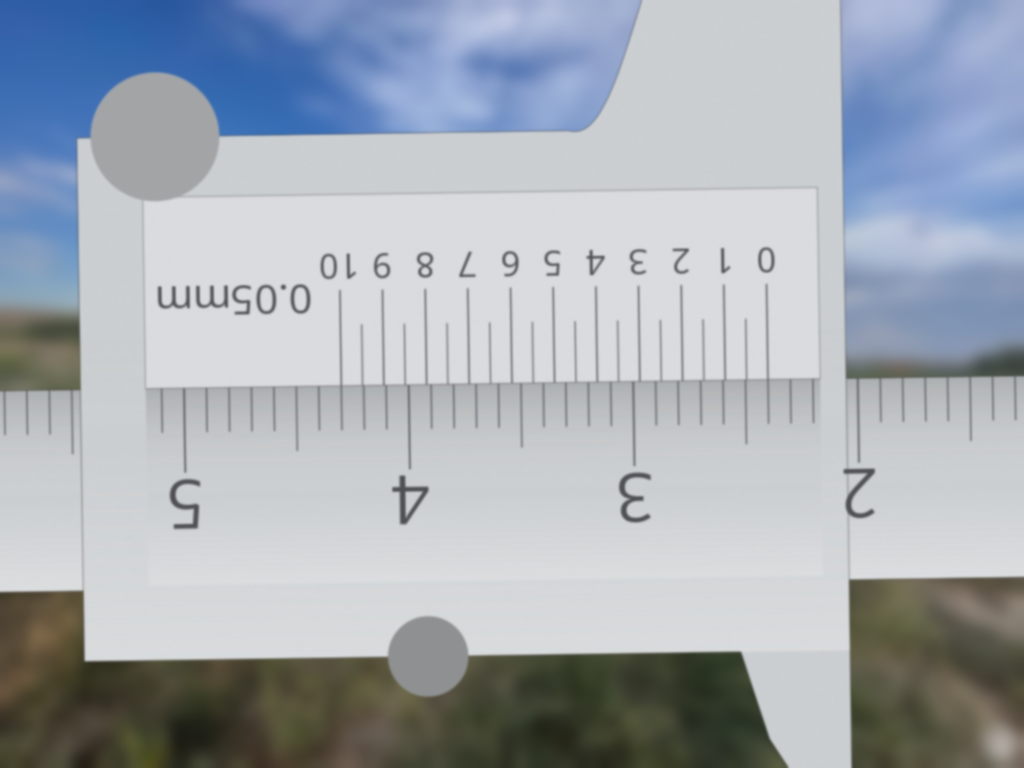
24.0 (mm)
